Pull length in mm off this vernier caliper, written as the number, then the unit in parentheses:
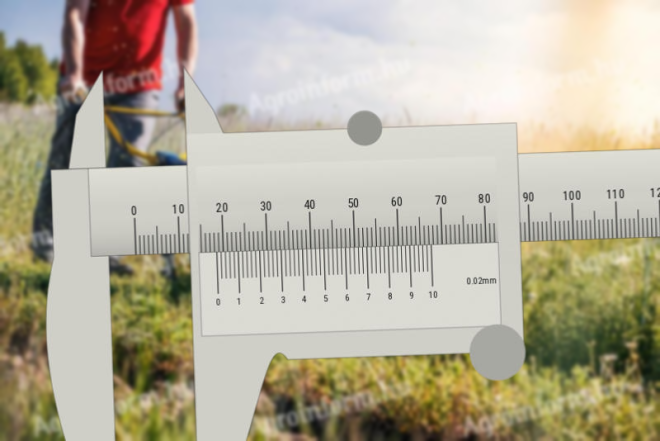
18.5 (mm)
